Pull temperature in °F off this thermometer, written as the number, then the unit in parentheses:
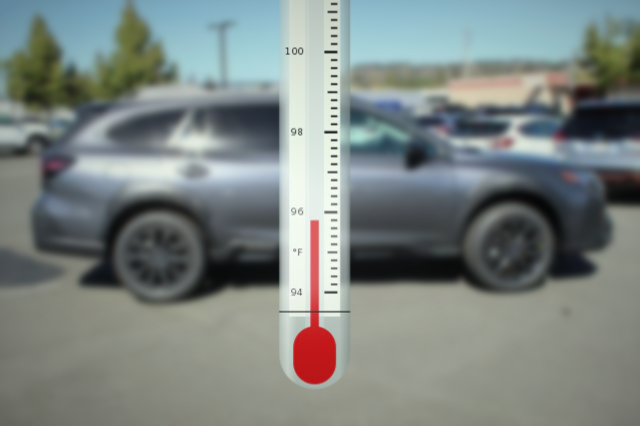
95.8 (°F)
